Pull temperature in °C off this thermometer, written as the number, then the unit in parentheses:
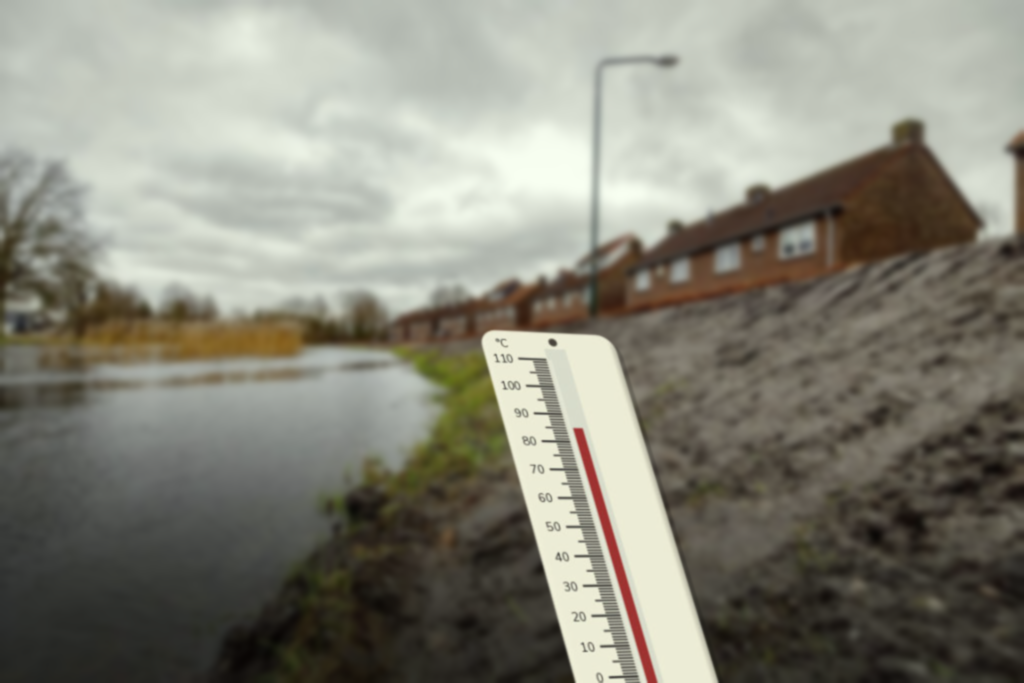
85 (°C)
